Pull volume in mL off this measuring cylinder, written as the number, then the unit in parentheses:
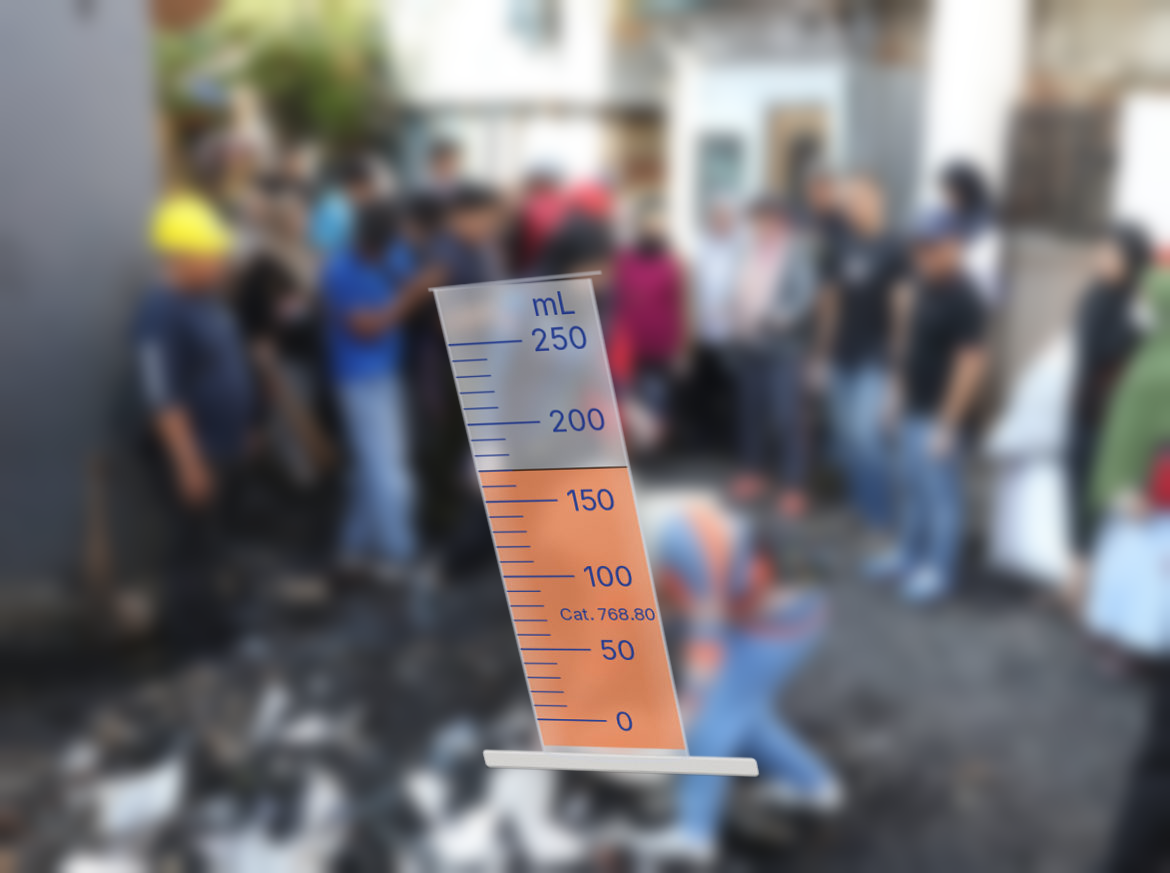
170 (mL)
